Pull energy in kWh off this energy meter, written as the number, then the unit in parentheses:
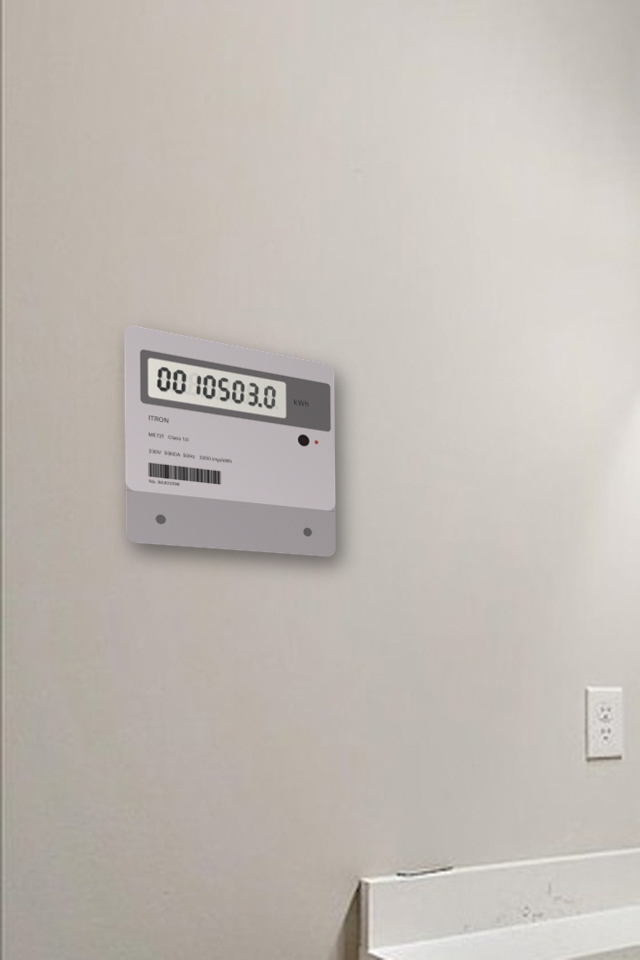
10503.0 (kWh)
